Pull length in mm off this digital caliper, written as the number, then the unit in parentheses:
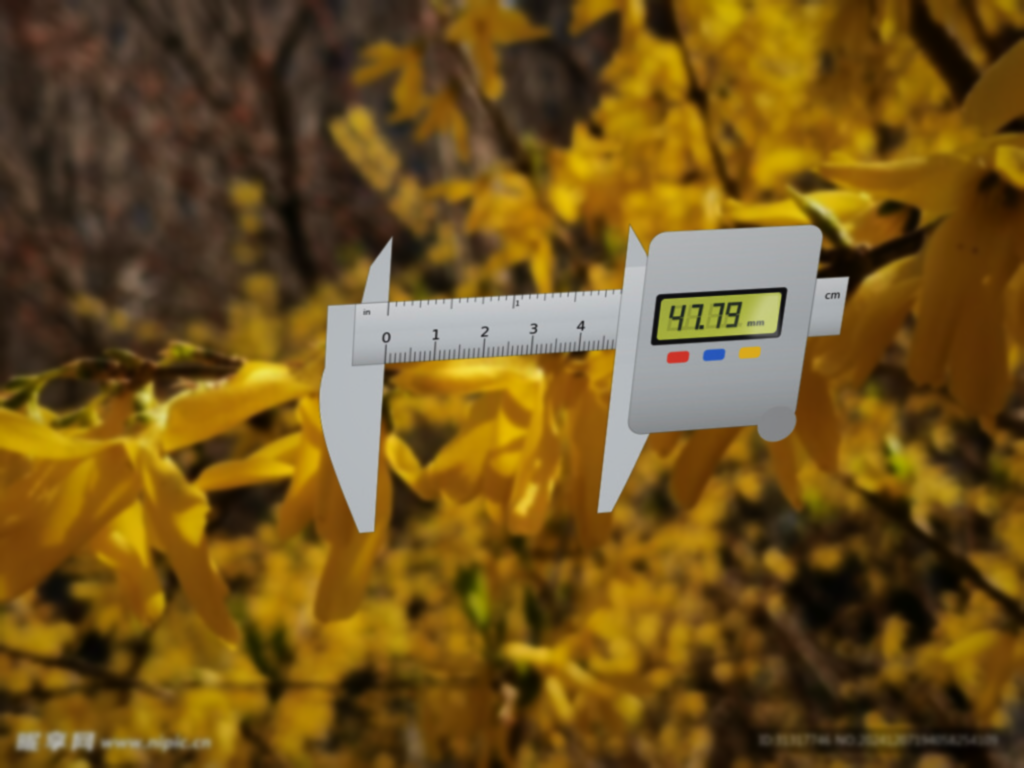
47.79 (mm)
